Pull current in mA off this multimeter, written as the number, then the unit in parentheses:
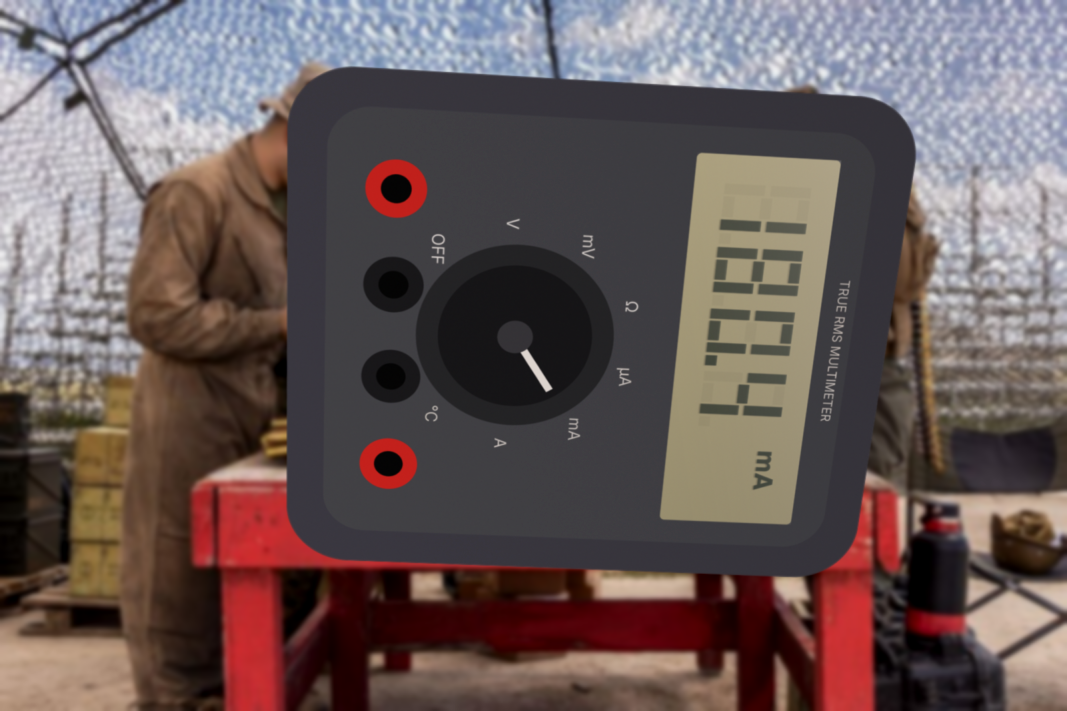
180.4 (mA)
